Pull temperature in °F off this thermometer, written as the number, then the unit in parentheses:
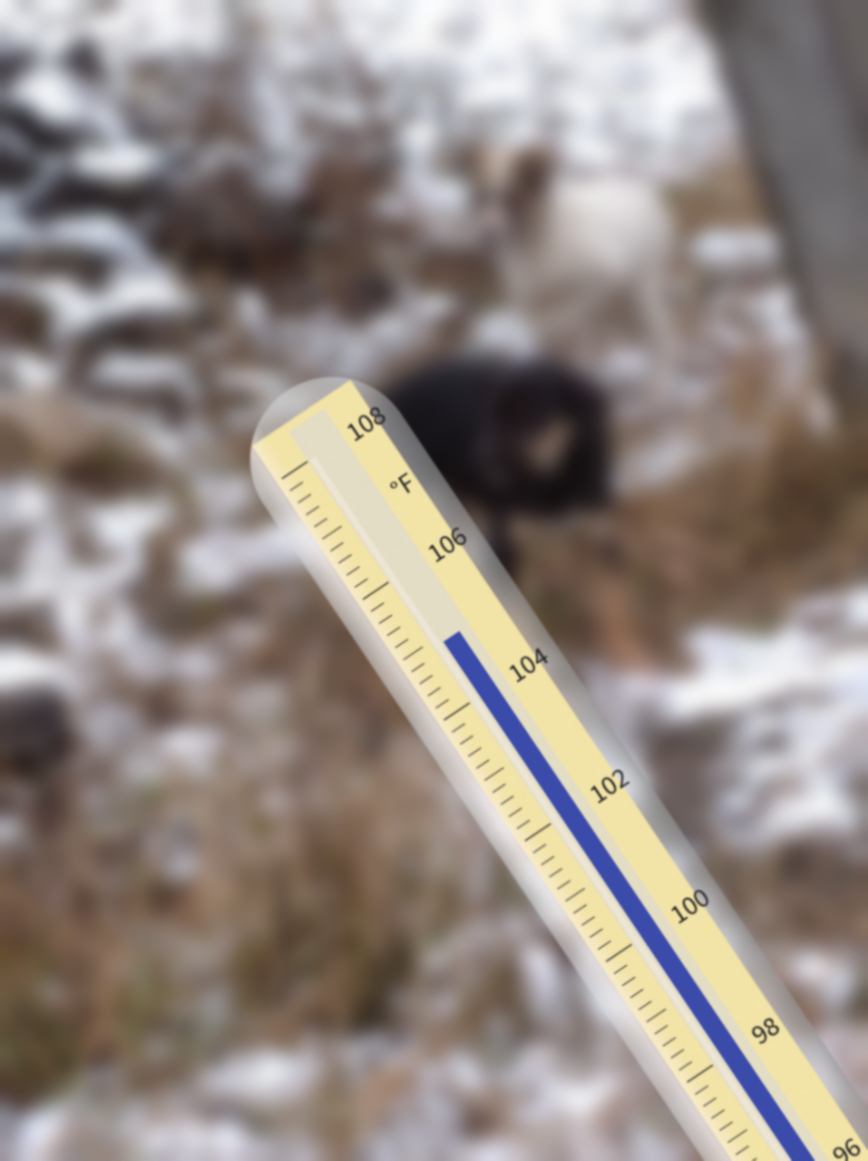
104.9 (°F)
